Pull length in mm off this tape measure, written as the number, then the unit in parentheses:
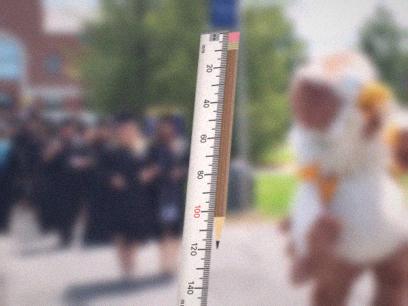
120 (mm)
